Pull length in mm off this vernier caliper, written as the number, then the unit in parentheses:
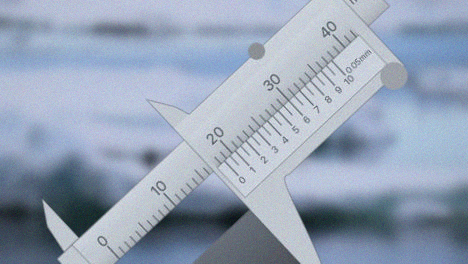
18.6 (mm)
